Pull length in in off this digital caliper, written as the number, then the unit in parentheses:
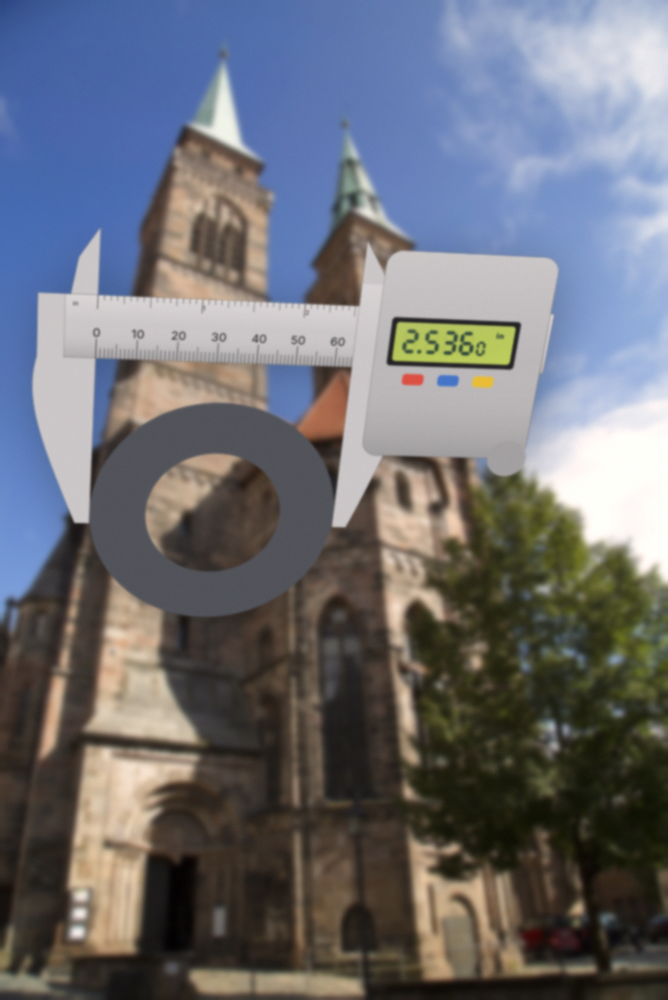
2.5360 (in)
